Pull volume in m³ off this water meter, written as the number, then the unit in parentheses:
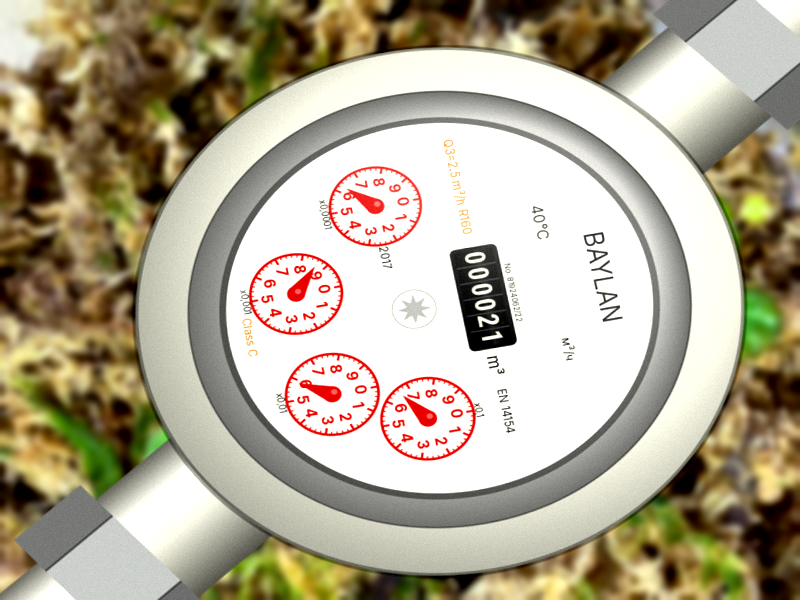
21.6586 (m³)
